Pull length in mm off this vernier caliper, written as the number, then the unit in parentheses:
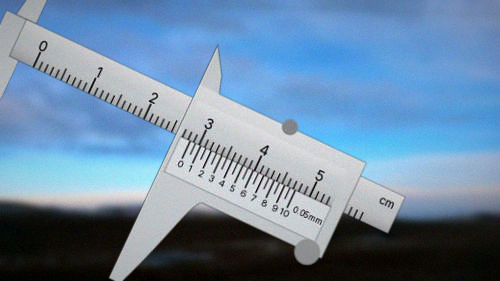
28.4 (mm)
